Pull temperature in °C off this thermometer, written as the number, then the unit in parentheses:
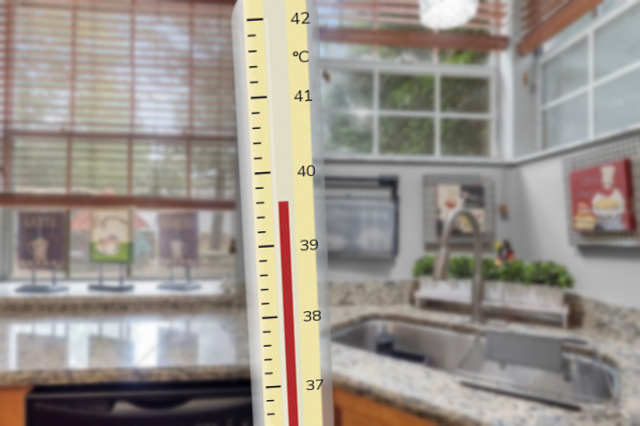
39.6 (°C)
